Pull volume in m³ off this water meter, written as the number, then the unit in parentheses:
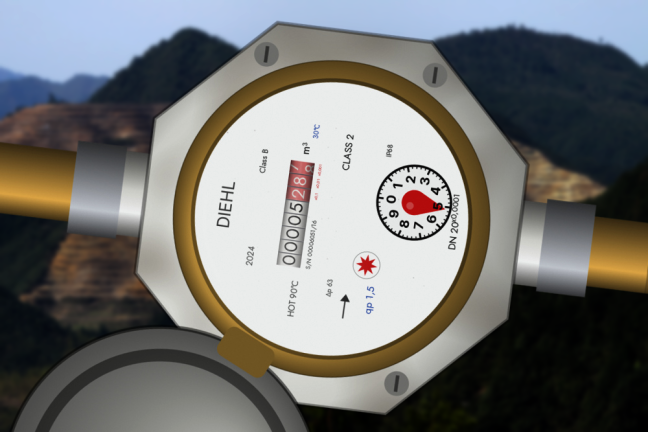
5.2875 (m³)
